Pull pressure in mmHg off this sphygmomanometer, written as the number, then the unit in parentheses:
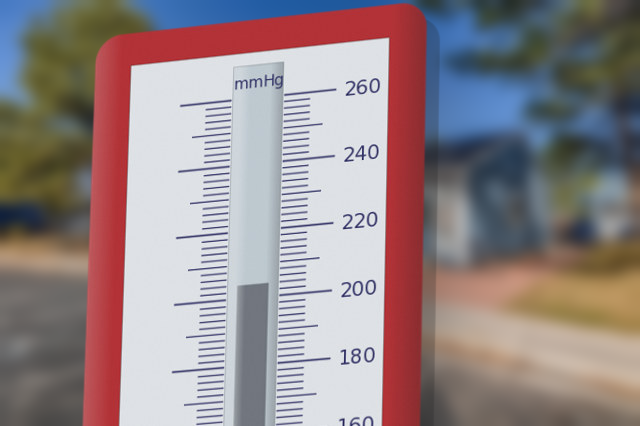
204 (mmHg)
